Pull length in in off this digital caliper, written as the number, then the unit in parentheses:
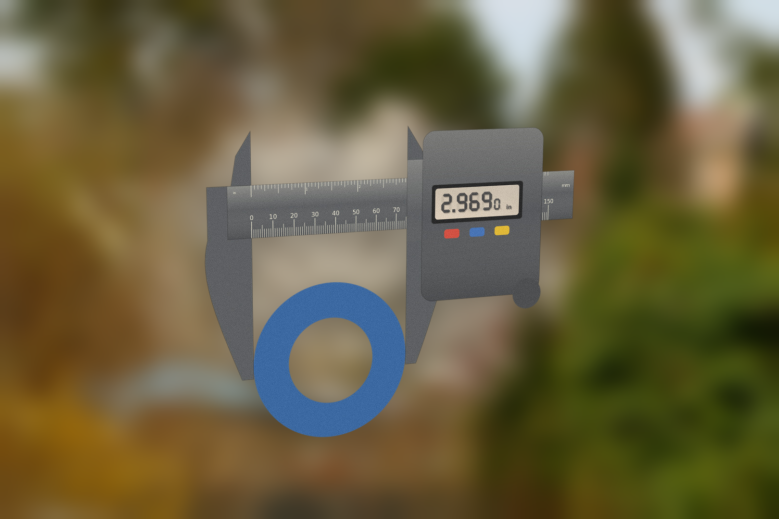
2.9690 (in)
